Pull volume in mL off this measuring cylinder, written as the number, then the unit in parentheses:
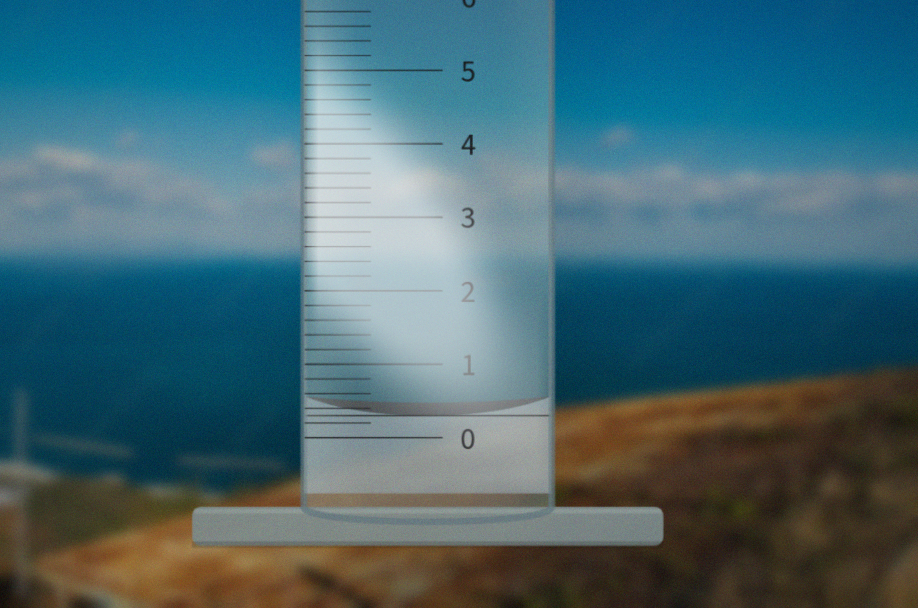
0.3 (mL)
